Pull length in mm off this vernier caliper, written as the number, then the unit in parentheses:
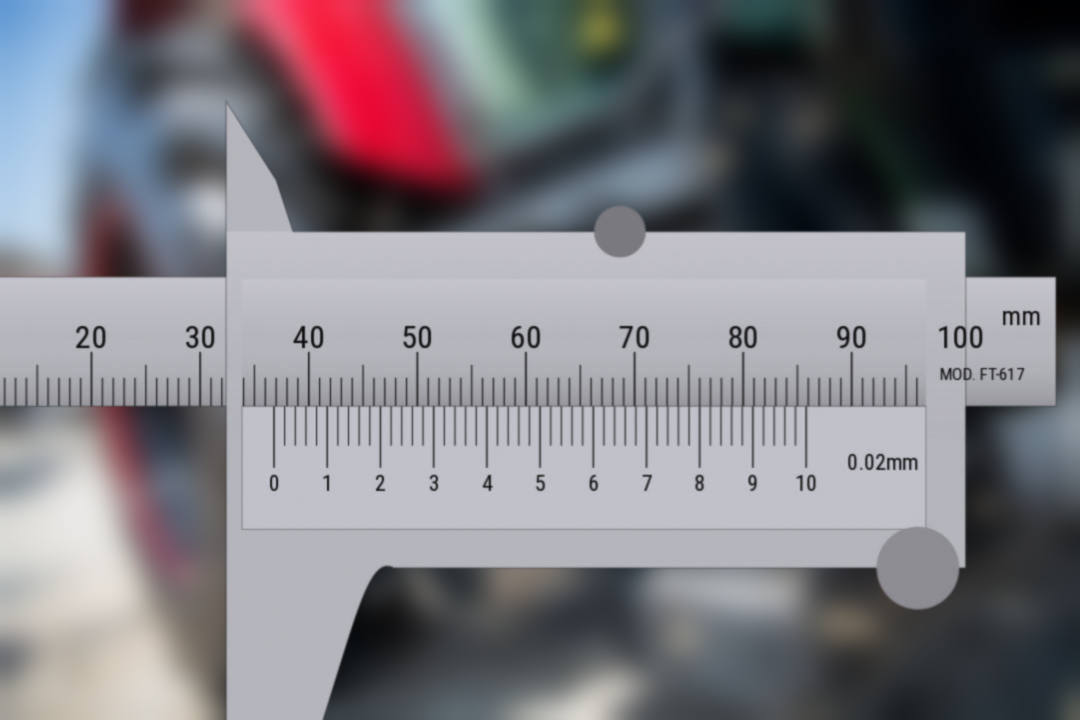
36.8 (mm)
